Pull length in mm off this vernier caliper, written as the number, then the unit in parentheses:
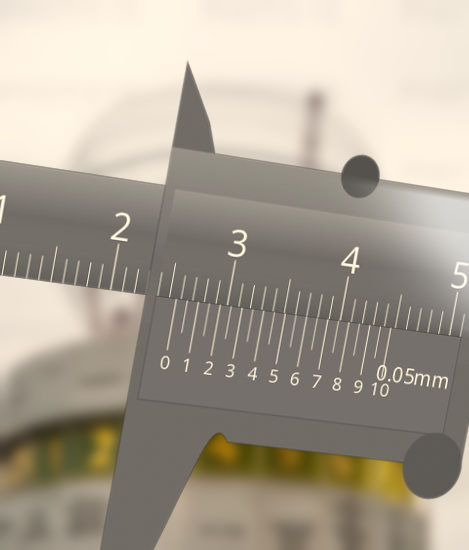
25.6 (mm)
